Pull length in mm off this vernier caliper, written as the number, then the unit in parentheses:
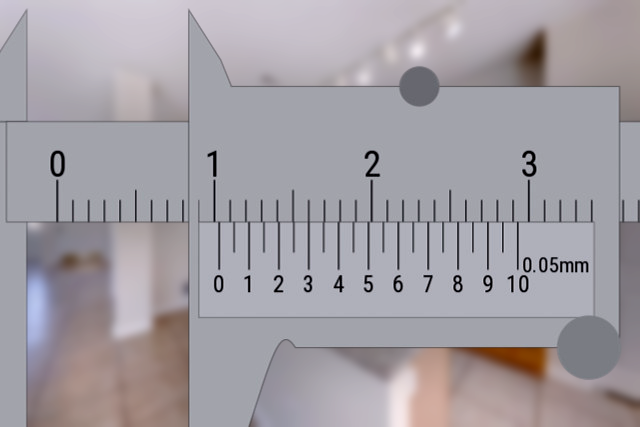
10.3 (mm)
